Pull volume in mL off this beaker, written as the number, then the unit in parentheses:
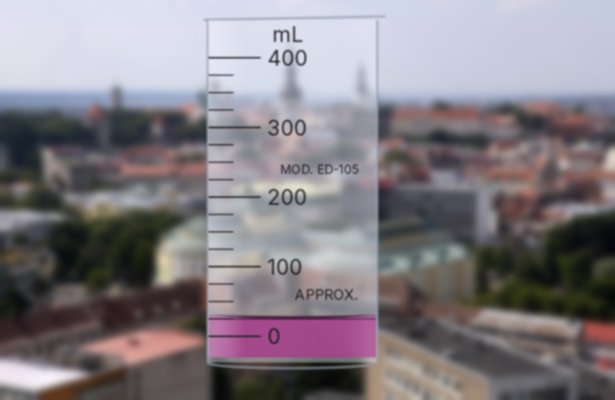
25 (mL)
